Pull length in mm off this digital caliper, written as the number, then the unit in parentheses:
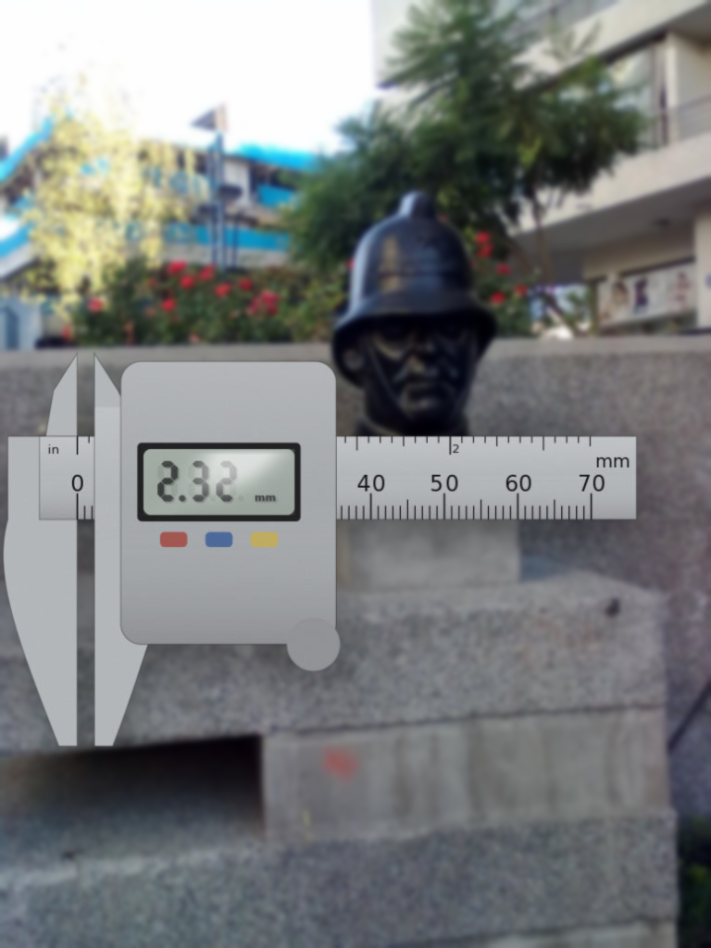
2.32 (mm)
